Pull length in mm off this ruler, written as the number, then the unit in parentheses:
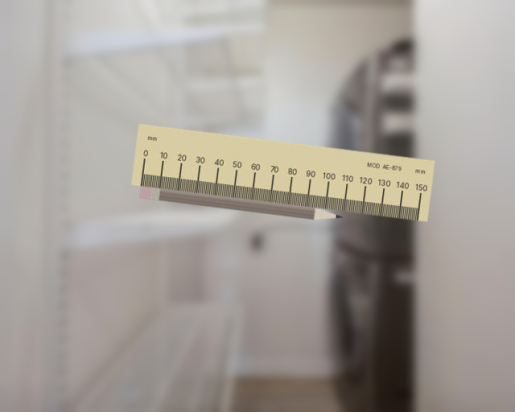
110 (mm)
